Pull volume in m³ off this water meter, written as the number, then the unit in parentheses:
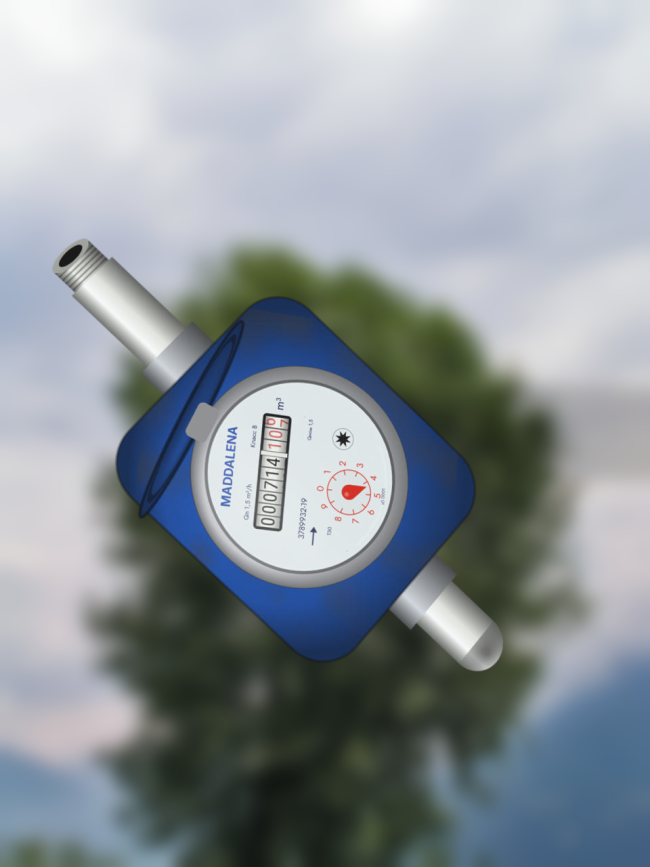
714.1064 (m³)
